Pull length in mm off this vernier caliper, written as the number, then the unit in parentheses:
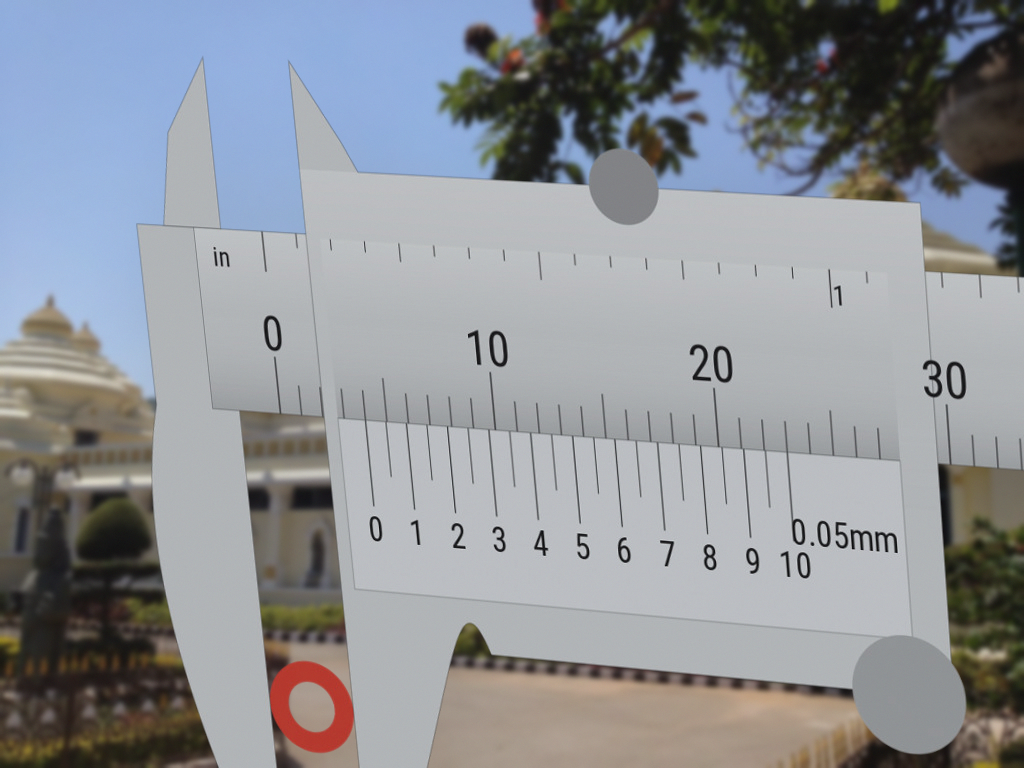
4.0 (mm)
